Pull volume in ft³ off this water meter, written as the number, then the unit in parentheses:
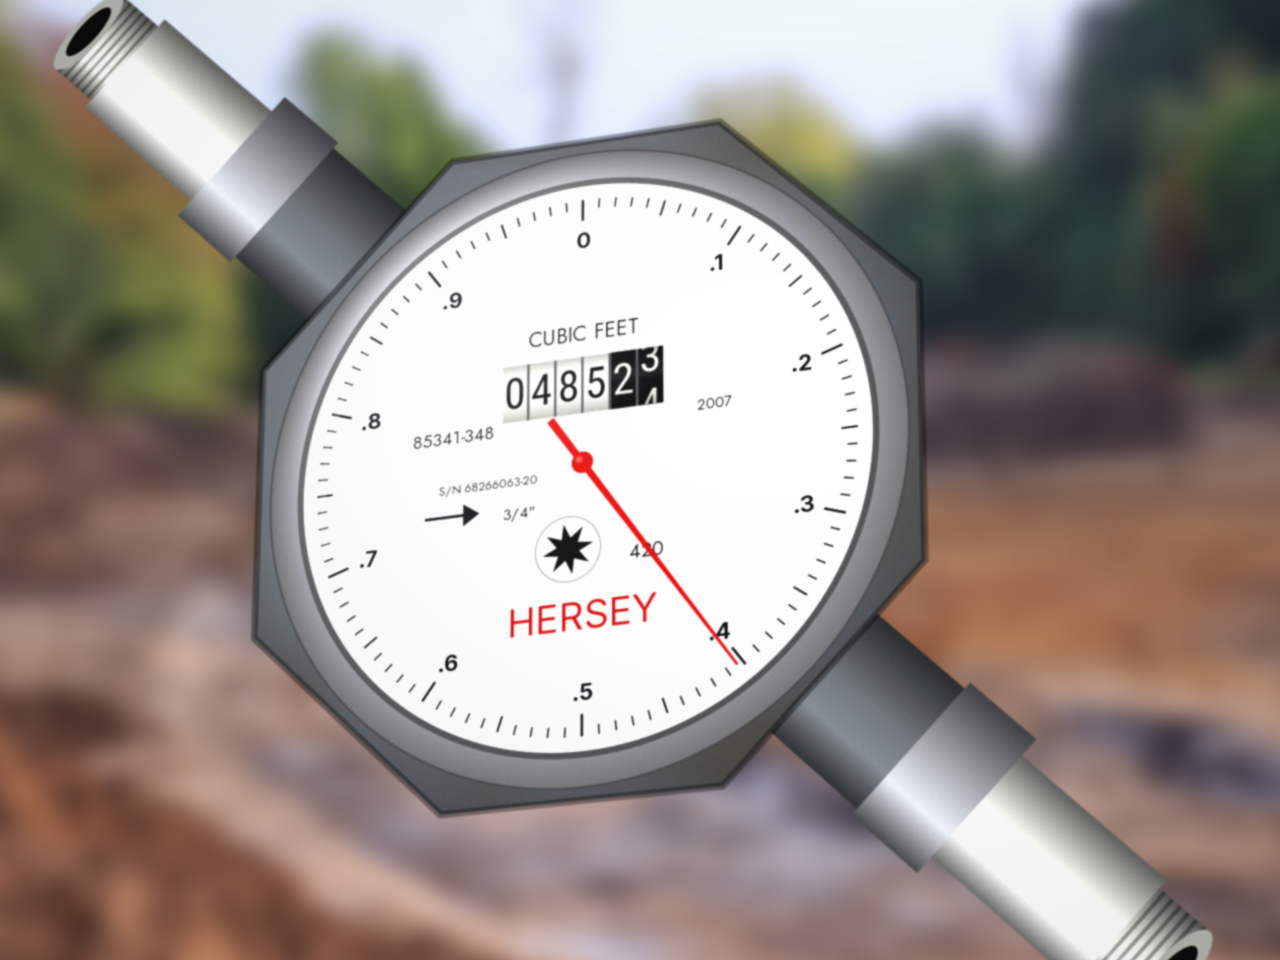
48523.40 (ft³)
